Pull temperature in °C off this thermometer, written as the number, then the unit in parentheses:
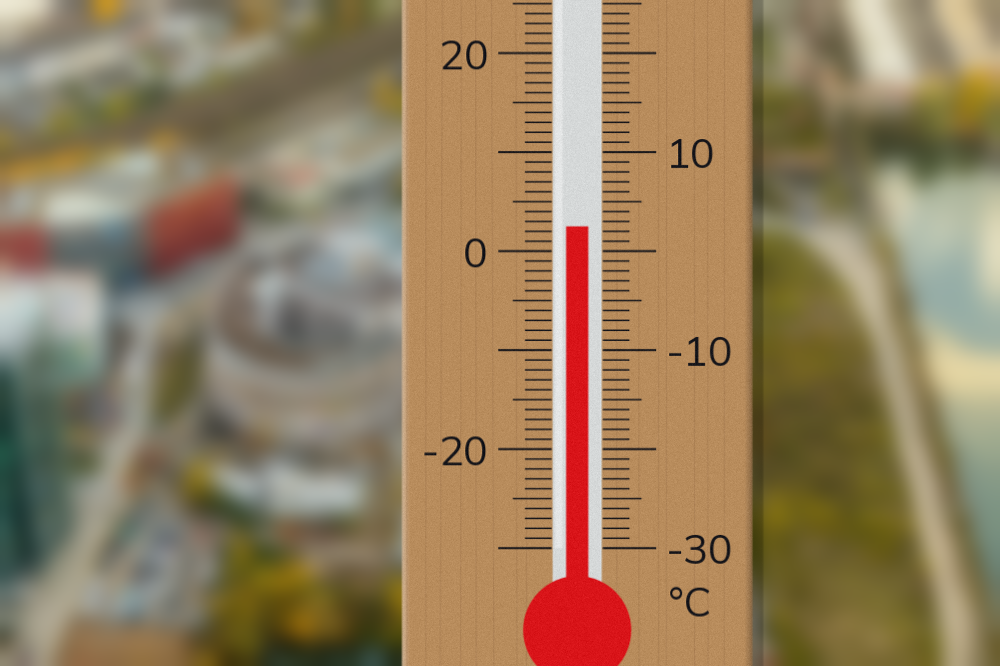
2.5 (°C)
